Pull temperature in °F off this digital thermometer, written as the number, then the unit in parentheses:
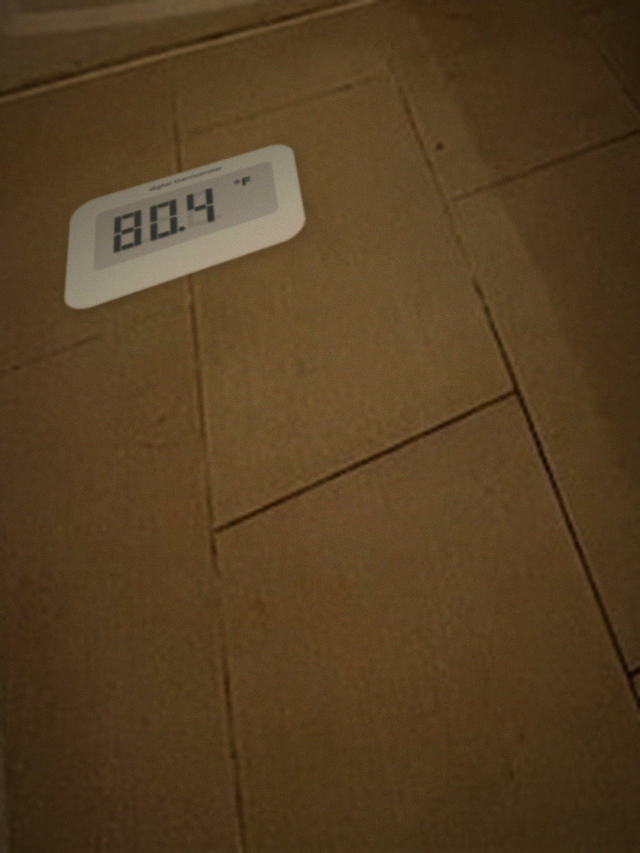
80.4 (°F)
